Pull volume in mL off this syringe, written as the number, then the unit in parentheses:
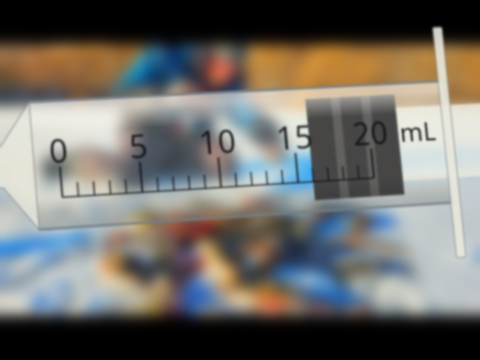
16 (mL)
